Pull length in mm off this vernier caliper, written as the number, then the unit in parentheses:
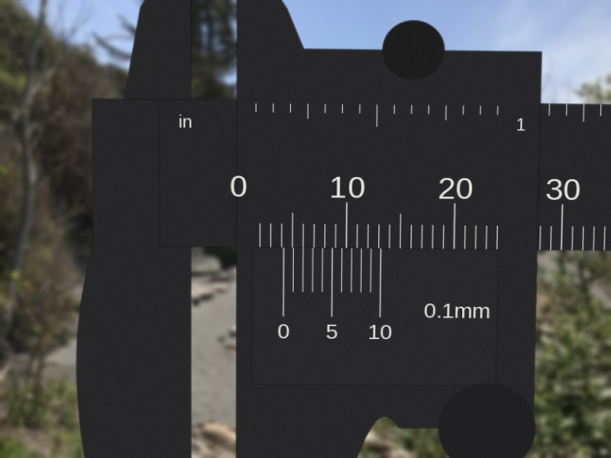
4.2 (mm)
